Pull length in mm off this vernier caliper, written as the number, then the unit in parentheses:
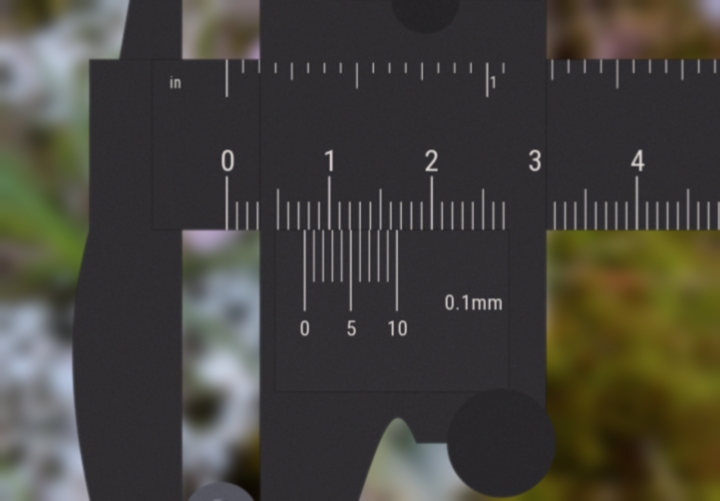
7.6 (mm)
